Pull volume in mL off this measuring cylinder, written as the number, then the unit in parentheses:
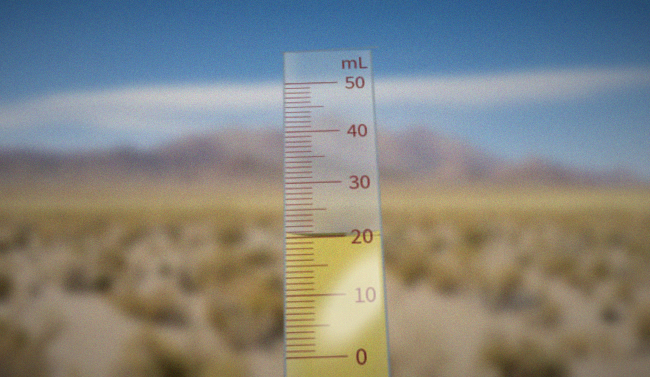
20 (mL)
